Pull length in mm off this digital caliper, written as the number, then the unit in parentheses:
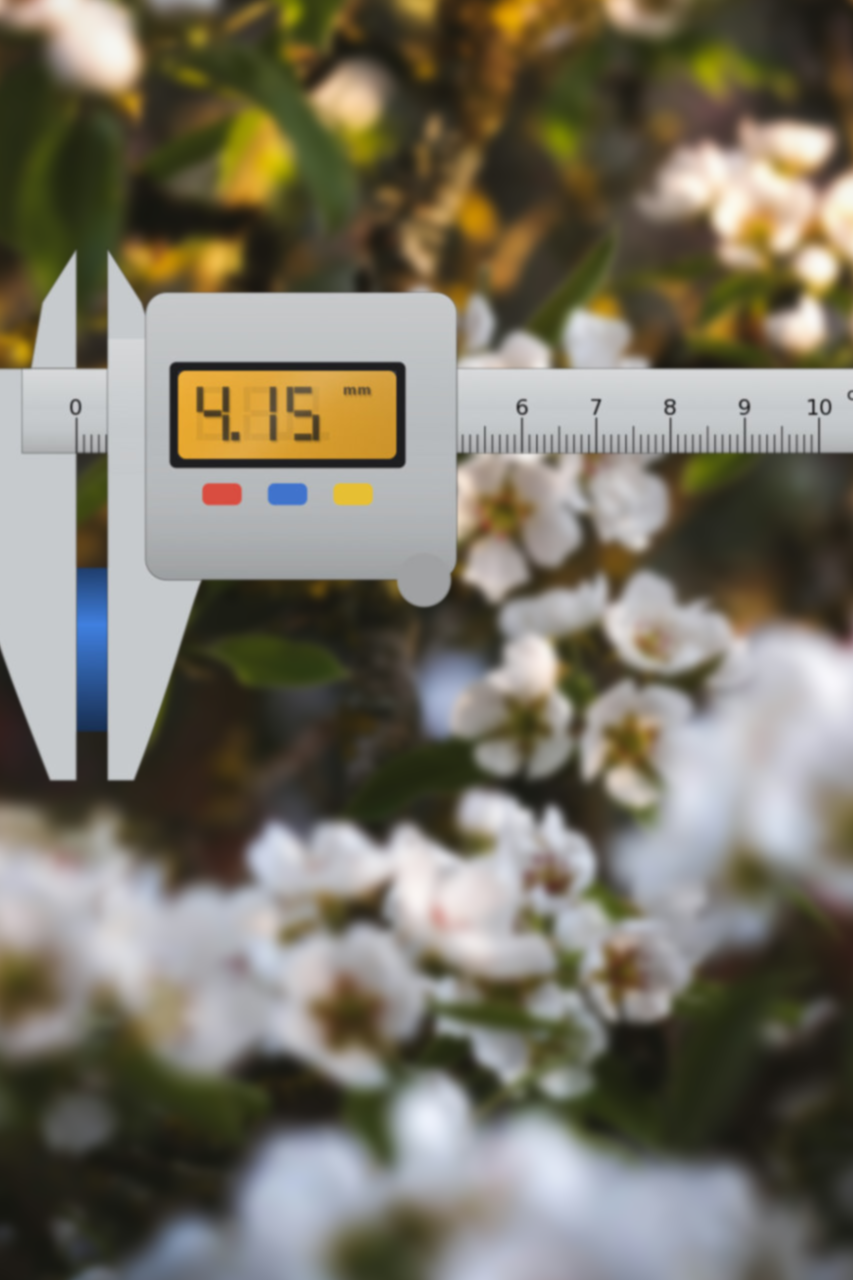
4.15 (mm)
